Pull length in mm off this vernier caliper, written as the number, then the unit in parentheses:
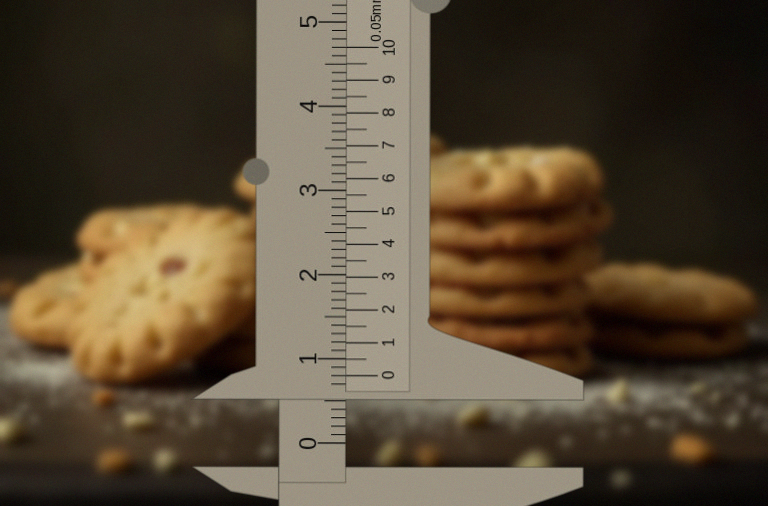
8.0 (mm)
